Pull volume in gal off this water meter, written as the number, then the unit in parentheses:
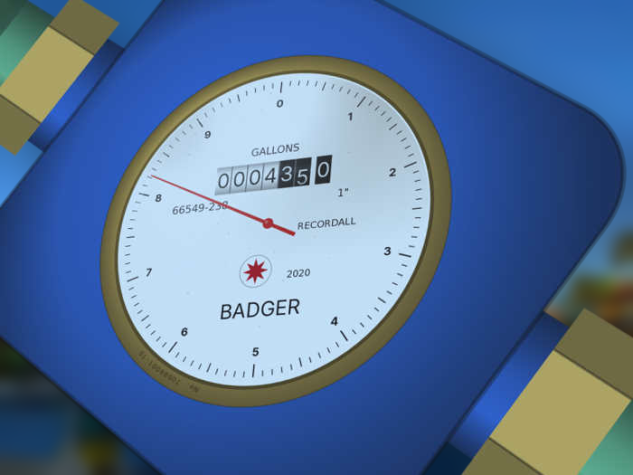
4348.2 (gal)
